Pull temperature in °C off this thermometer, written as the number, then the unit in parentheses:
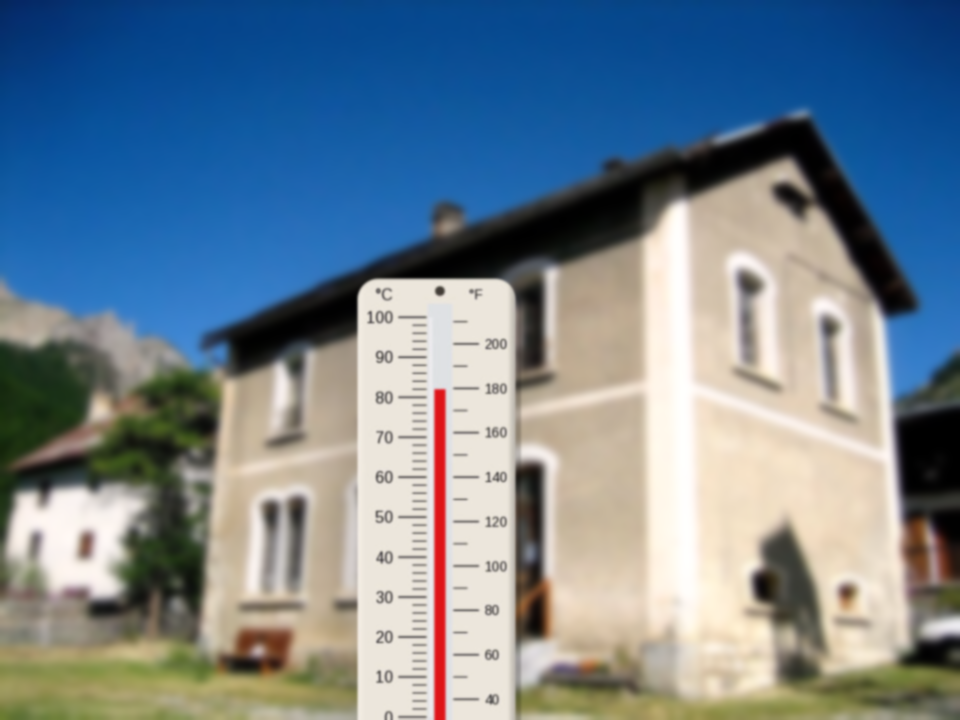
82 (°C)
